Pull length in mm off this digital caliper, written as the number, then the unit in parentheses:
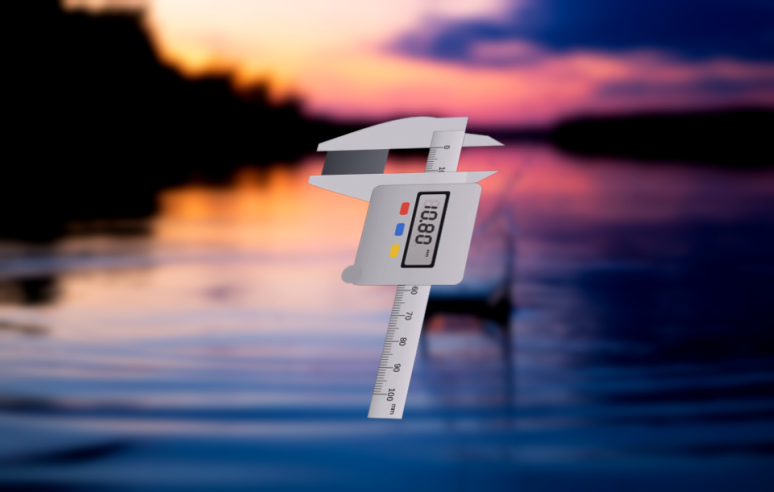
10.80 (mm)
